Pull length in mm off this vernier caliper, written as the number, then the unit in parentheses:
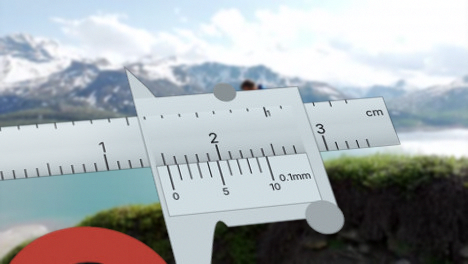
15.2 (mm)
